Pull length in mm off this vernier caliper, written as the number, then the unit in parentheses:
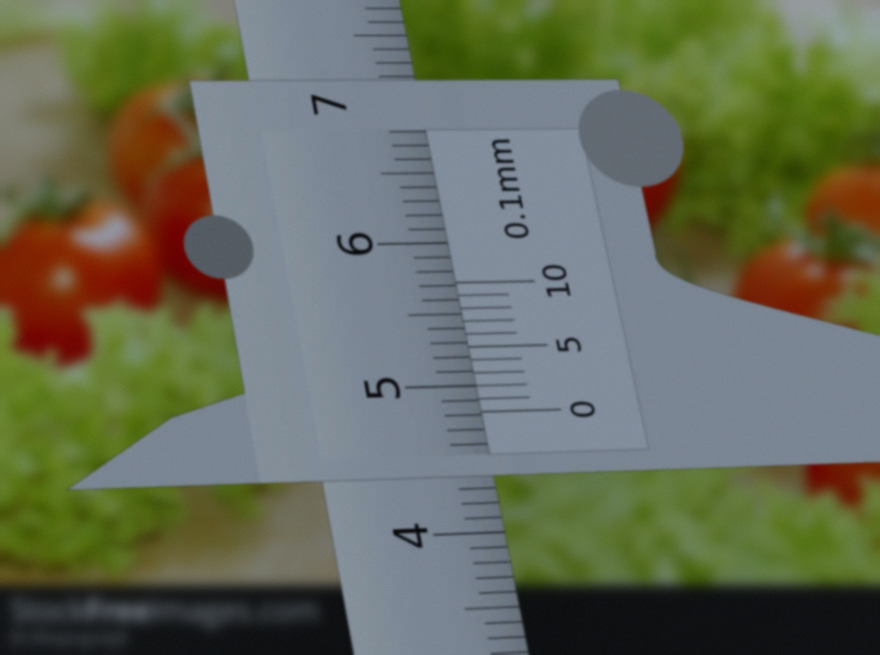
48.2 (mm)
